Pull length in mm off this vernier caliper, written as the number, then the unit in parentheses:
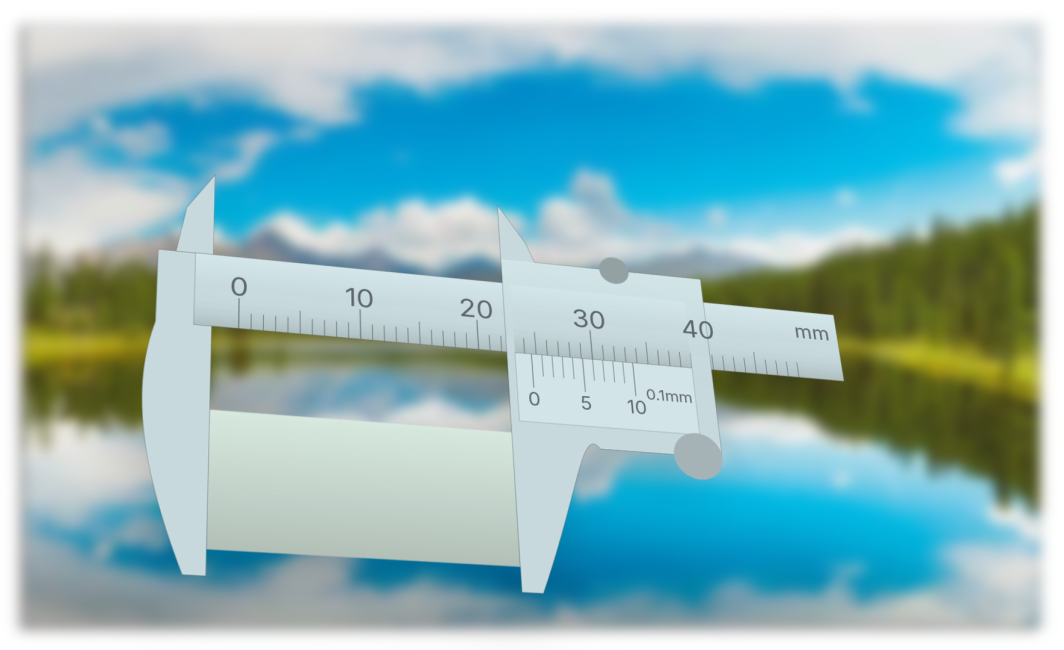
24.6 (mm)
